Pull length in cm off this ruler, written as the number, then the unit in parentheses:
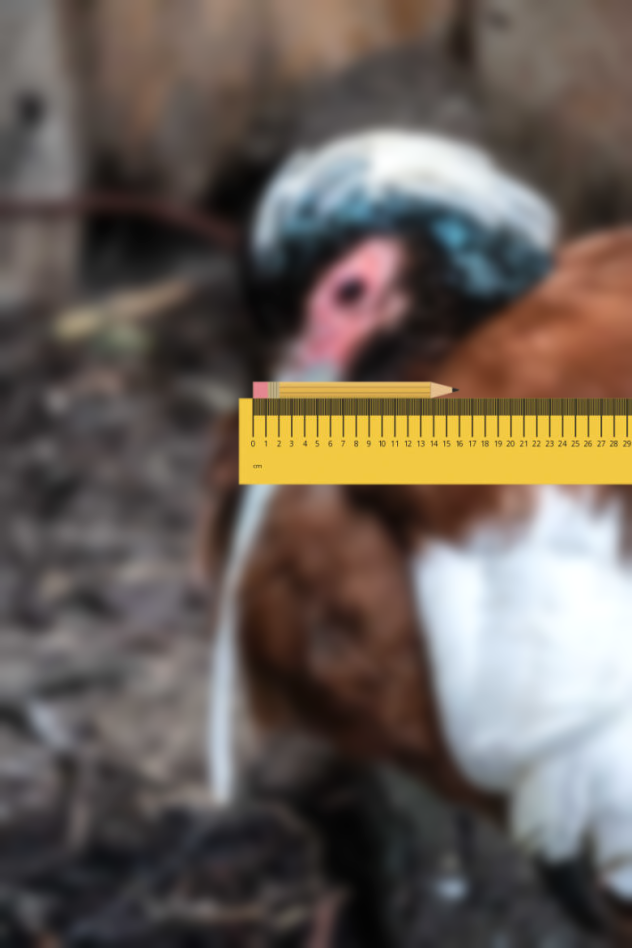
16 (cm)
